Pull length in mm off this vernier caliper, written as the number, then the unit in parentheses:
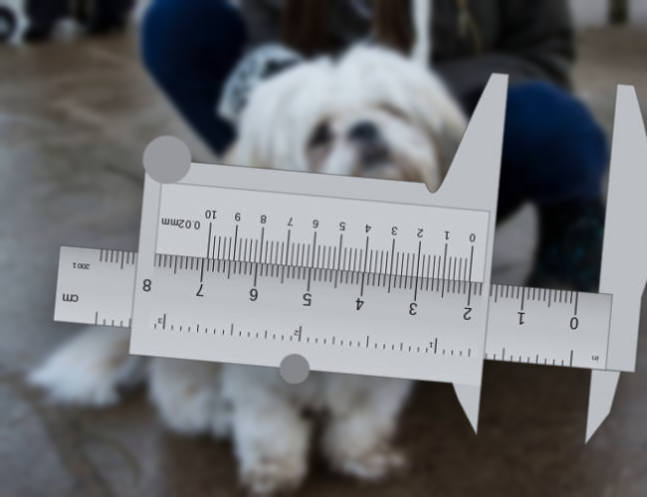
20.2 (mm)
